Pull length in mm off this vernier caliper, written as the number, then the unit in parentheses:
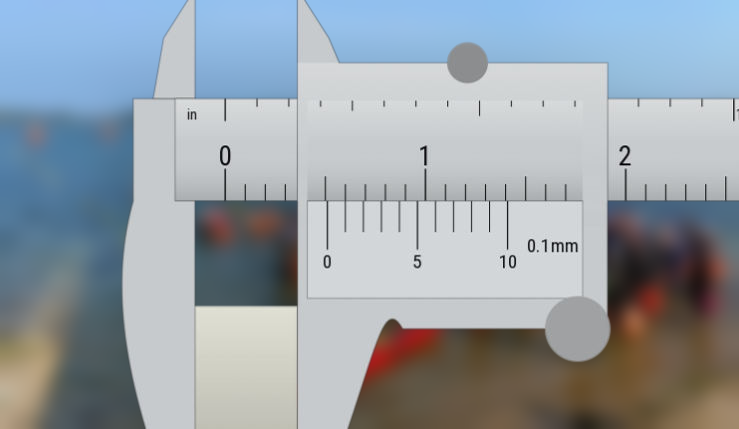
5.1 (mm)
